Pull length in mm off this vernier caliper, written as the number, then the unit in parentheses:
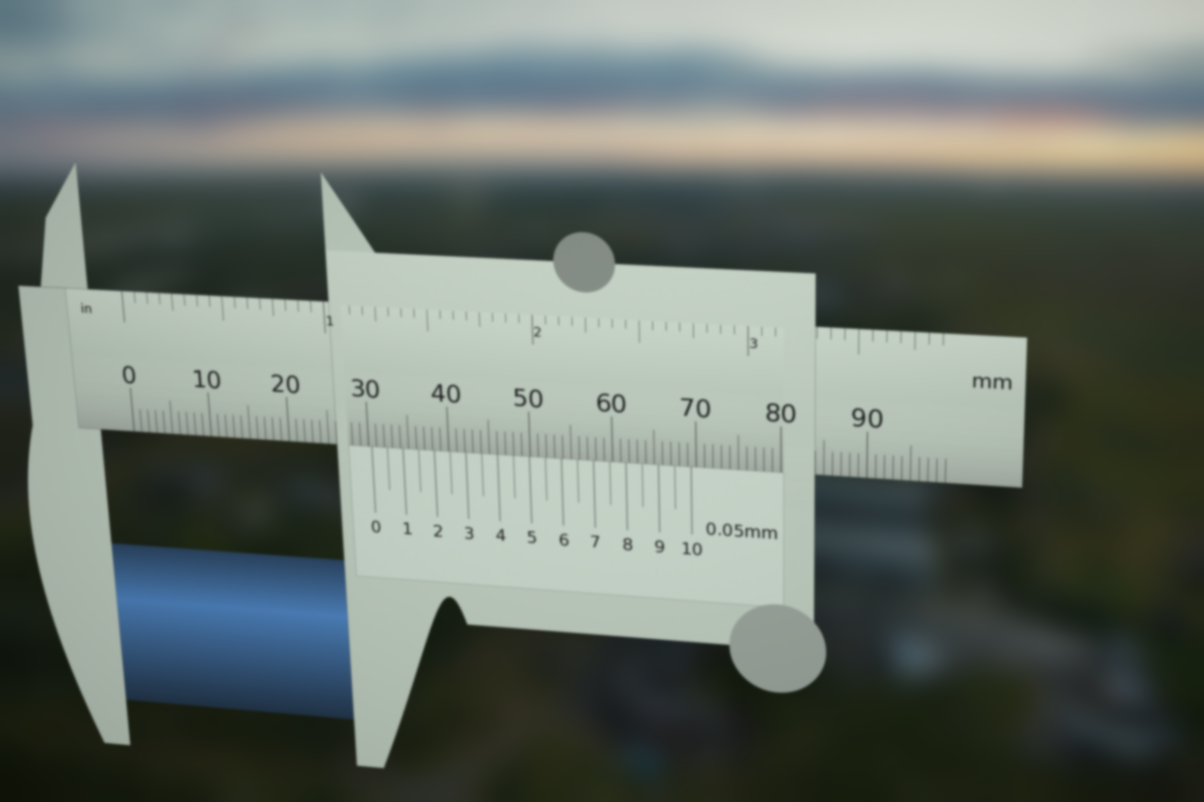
30.4 (mm)
